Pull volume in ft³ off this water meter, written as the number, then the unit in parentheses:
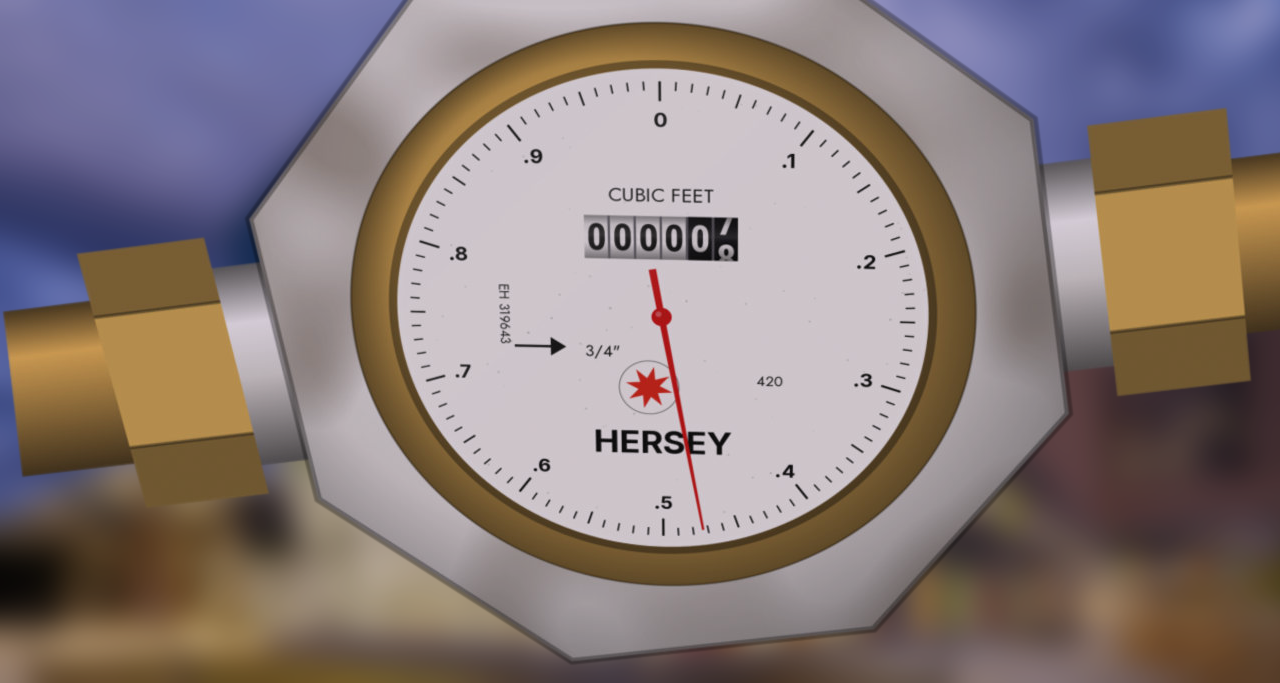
7.47 (ft³)
